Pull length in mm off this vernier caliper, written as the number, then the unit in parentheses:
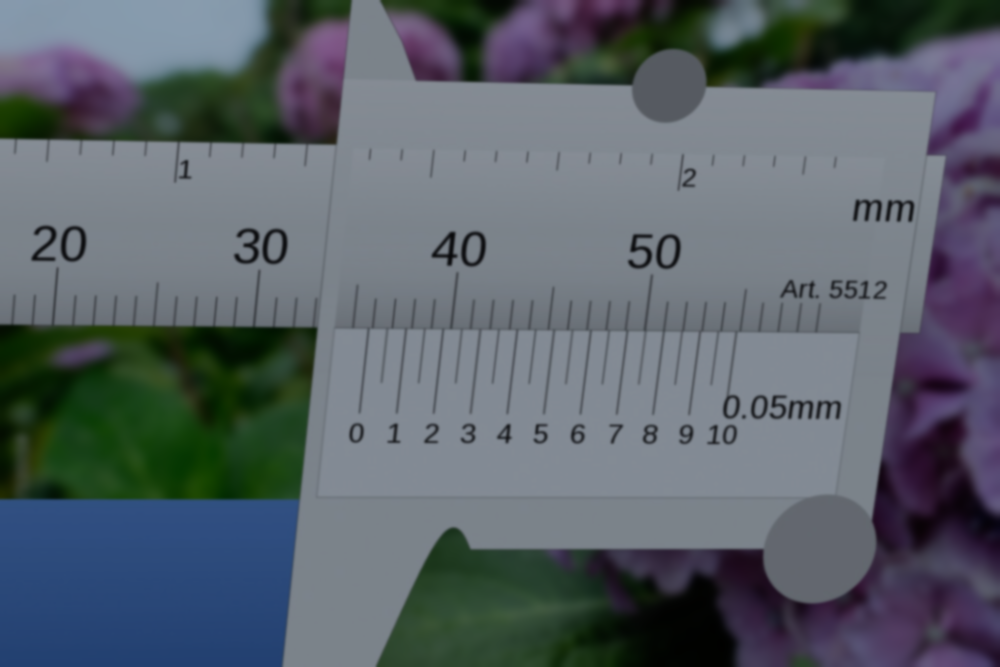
35.8 (mm)
